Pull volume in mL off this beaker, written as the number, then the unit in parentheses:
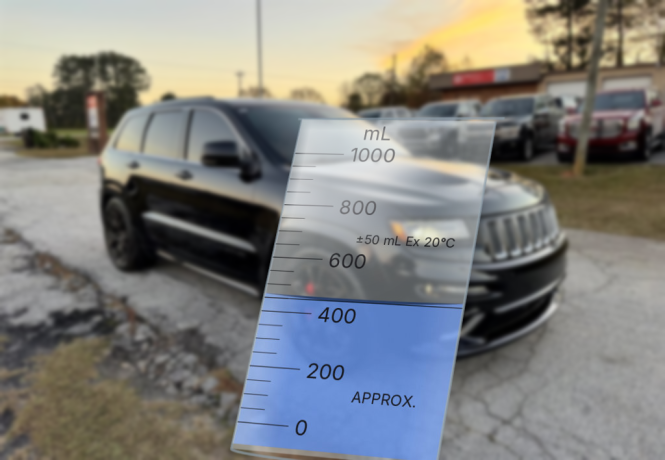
450 (mL)
